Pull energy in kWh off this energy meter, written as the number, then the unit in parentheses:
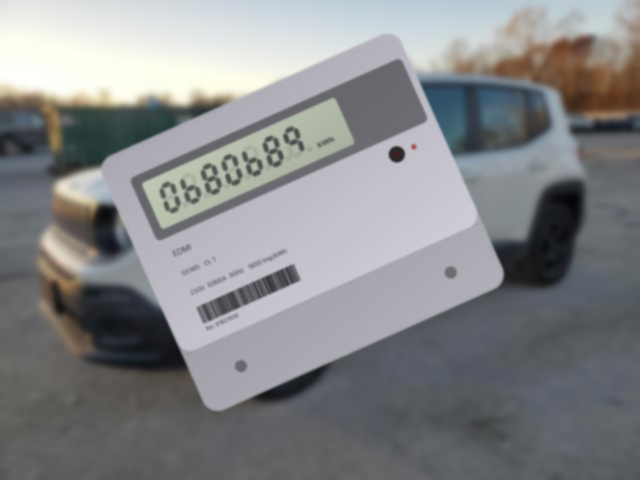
680689 (kWh)
